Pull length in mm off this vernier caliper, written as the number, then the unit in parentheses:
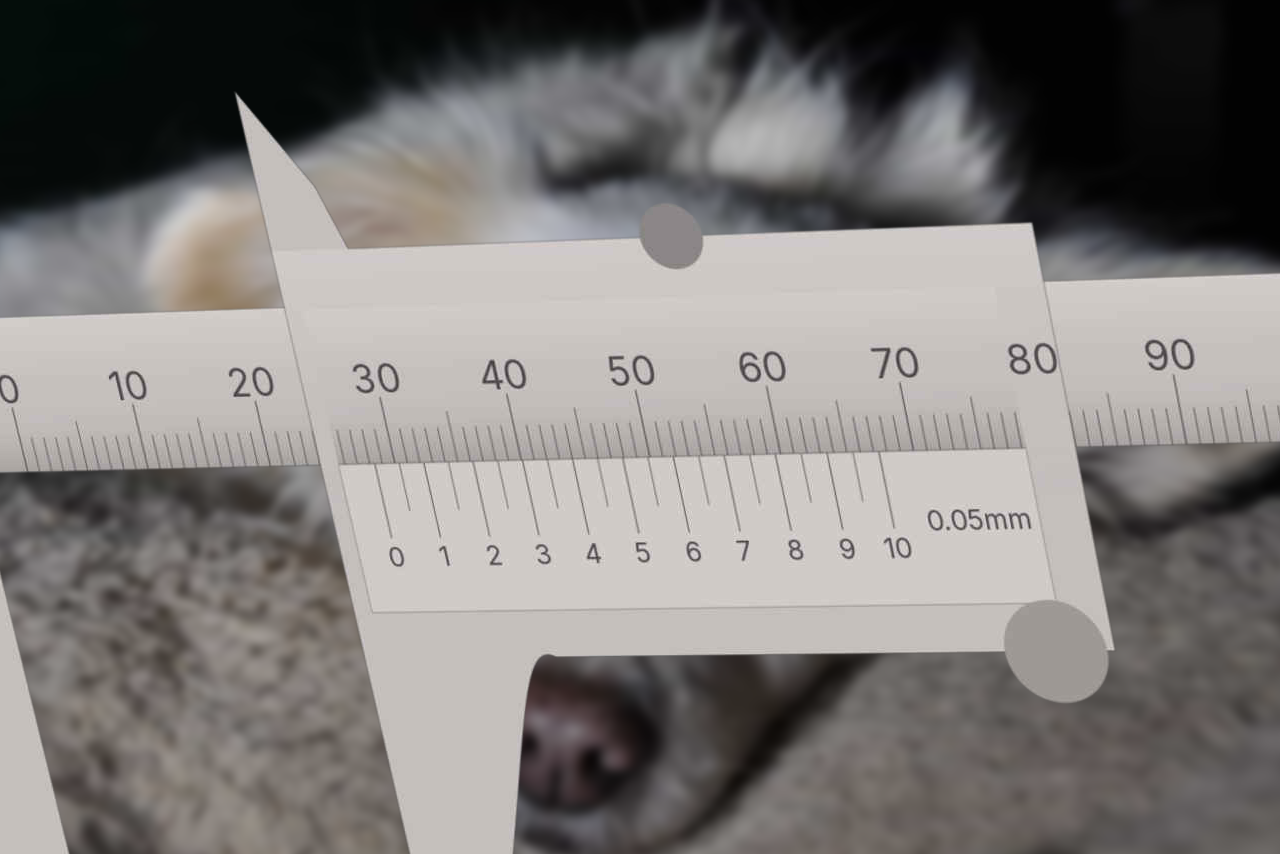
28.4 (mm)
